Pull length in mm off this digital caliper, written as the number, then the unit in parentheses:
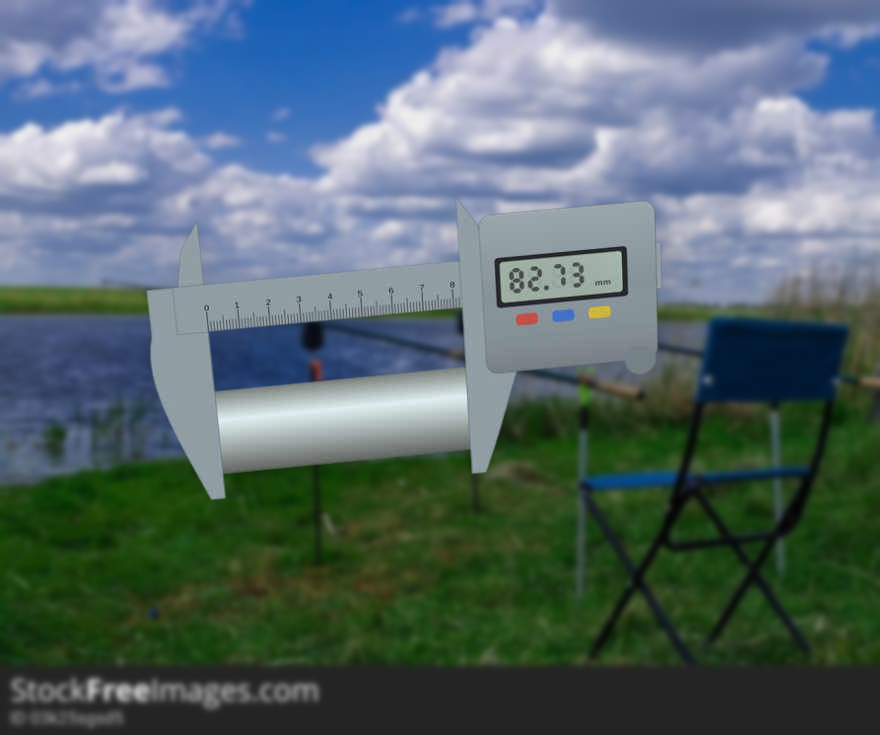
82.73 (mm)
